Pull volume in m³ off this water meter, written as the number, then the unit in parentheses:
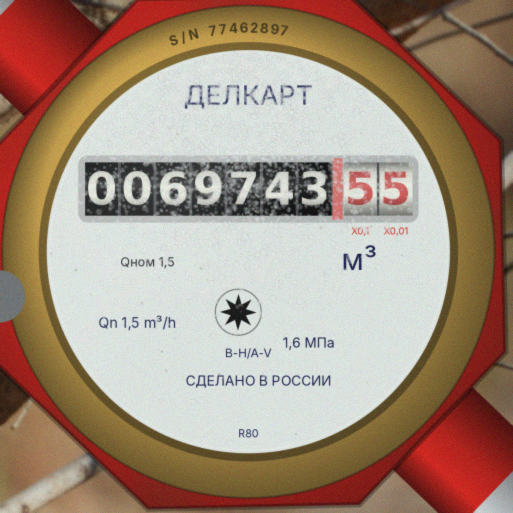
69743.55 (m³)
